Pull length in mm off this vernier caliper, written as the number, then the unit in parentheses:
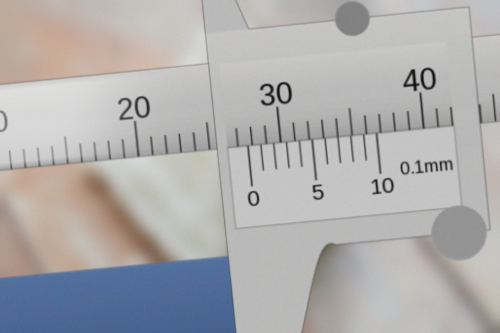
27.7 (mm)
